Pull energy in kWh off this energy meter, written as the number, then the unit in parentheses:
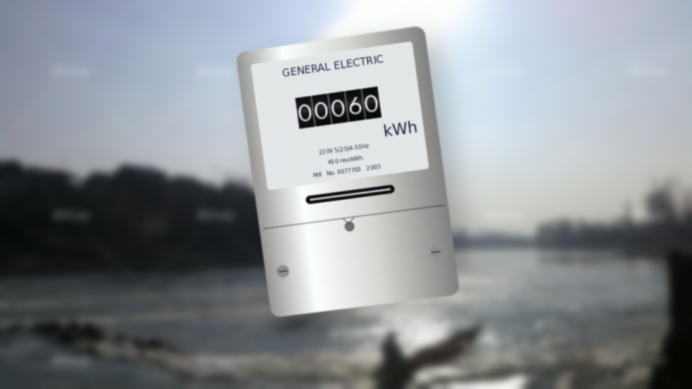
60 (kWh)
